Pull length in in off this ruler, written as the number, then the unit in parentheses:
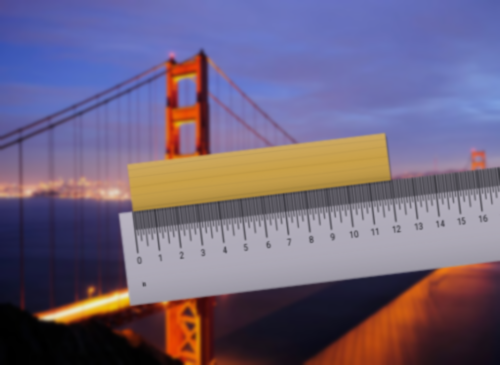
12 (in)
